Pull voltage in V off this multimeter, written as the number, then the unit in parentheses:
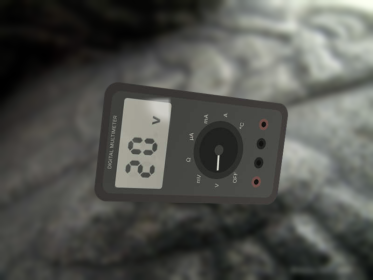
20 (V)
